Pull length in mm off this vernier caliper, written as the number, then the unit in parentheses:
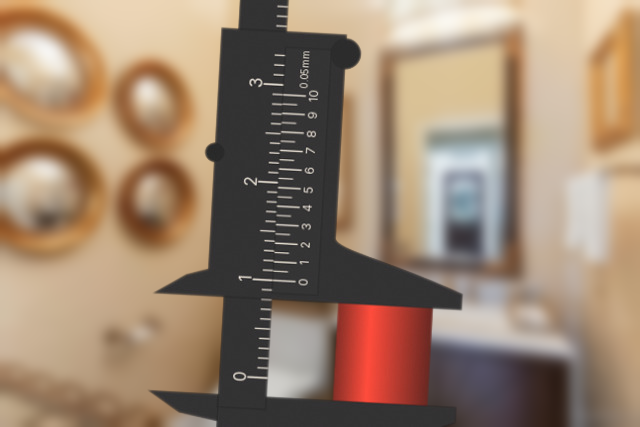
10.0 (mm)
